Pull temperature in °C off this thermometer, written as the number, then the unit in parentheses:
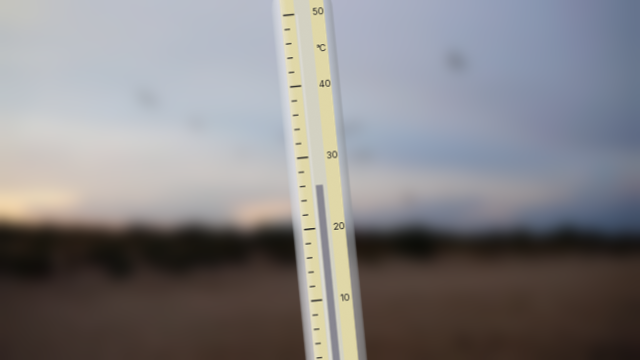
26 (°C)
